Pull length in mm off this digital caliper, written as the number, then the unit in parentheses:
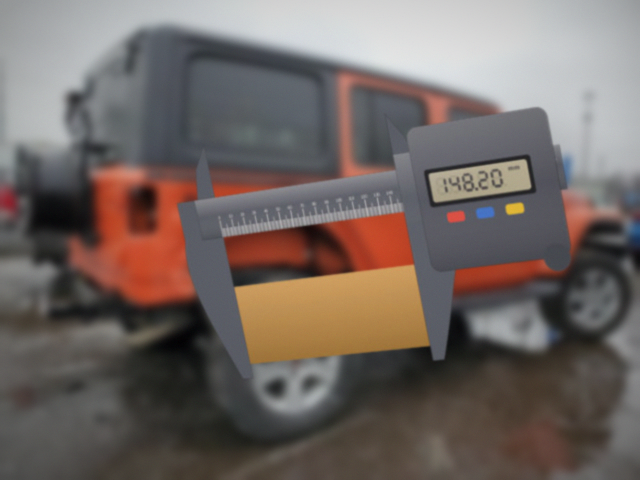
148.20 (mm)
